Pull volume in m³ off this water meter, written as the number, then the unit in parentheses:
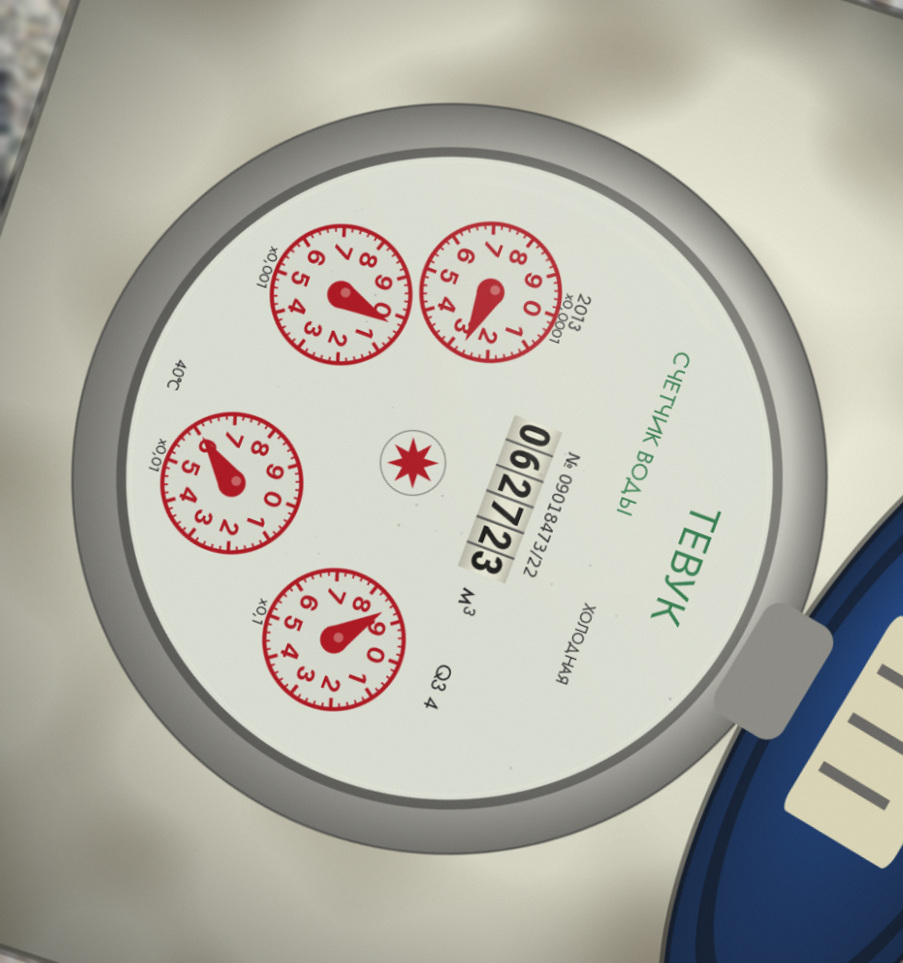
62723.8602 (m³)
